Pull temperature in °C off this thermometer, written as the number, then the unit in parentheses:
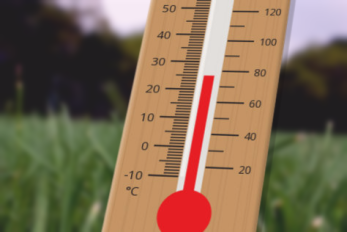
25 (°C)
